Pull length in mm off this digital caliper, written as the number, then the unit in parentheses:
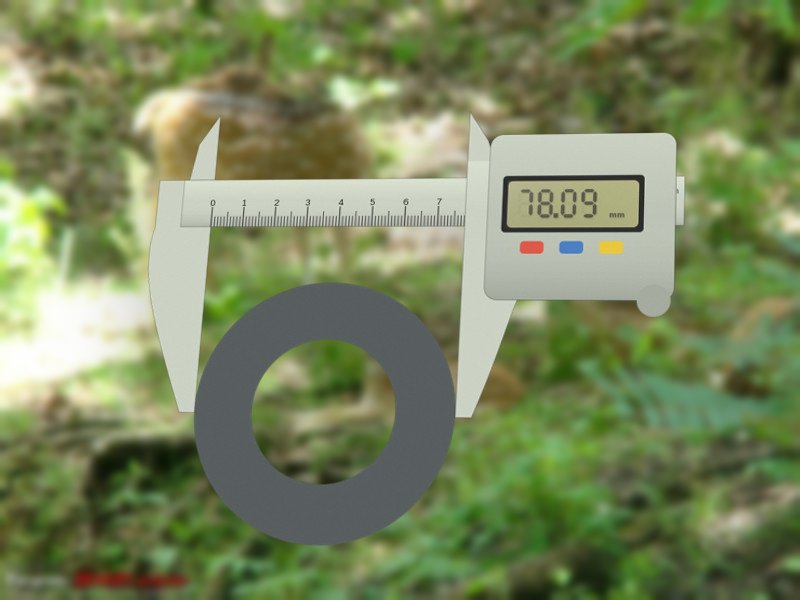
78.09 (mm)
